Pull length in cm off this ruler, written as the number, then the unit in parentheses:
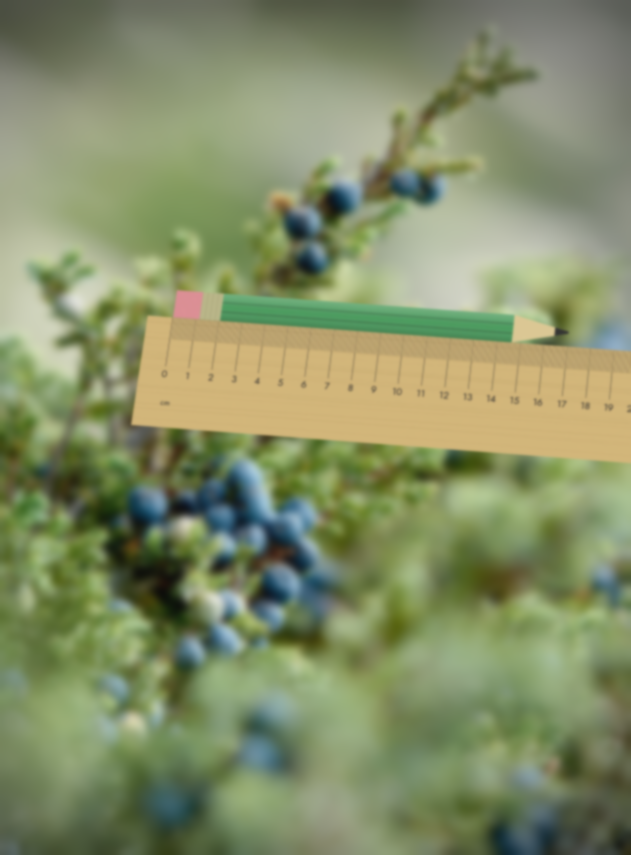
17 (cm)
